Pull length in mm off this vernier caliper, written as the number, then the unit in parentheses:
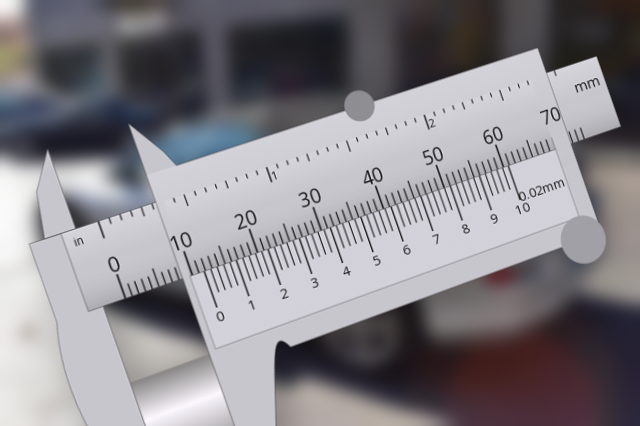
11.8 (mm)
